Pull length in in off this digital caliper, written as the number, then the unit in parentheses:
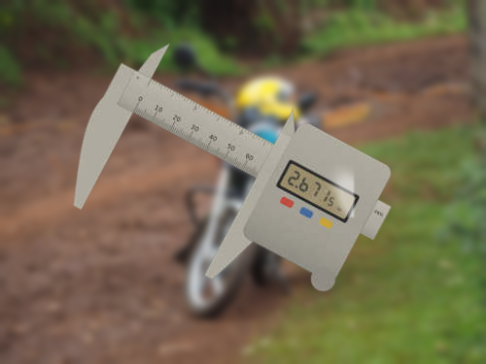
2.6715 (in)
